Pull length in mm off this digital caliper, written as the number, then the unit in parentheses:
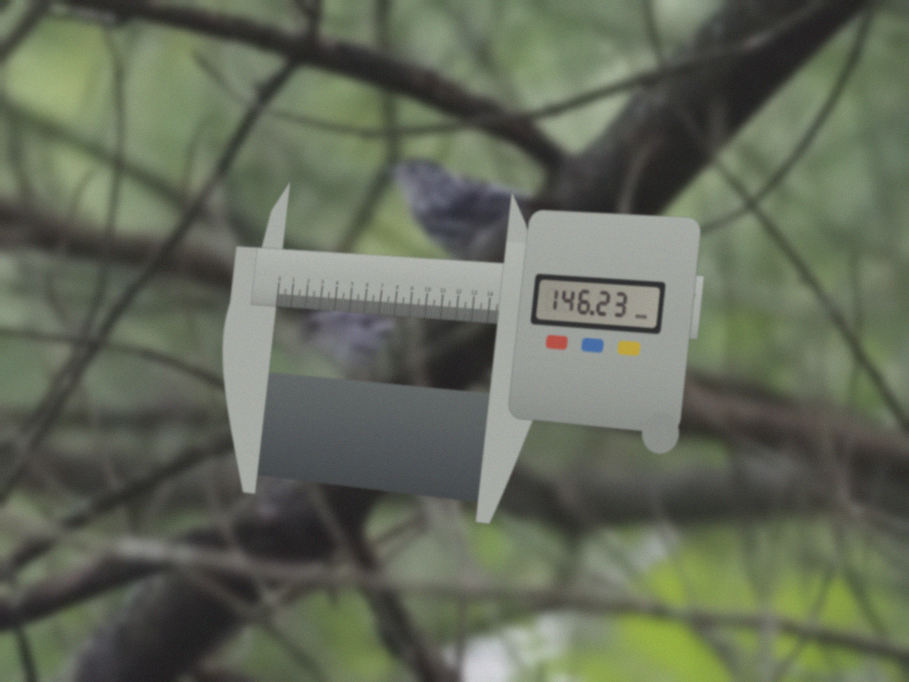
146.23 (mm)
